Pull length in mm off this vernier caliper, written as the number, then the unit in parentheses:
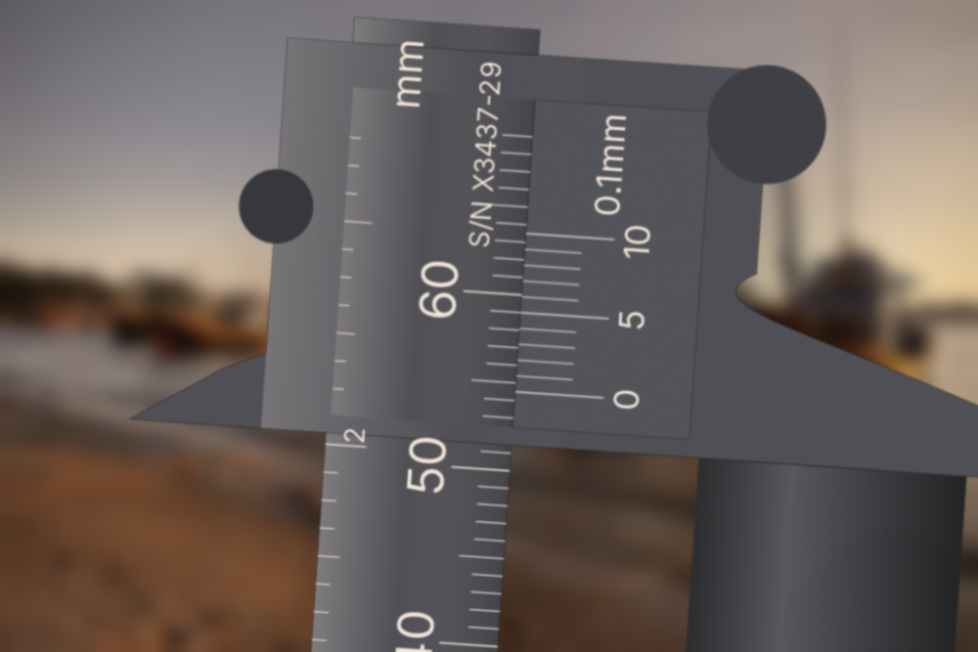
54.5 (mm)
